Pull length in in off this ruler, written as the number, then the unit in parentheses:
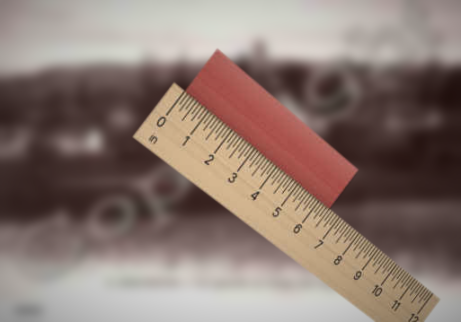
6.5 (in)
